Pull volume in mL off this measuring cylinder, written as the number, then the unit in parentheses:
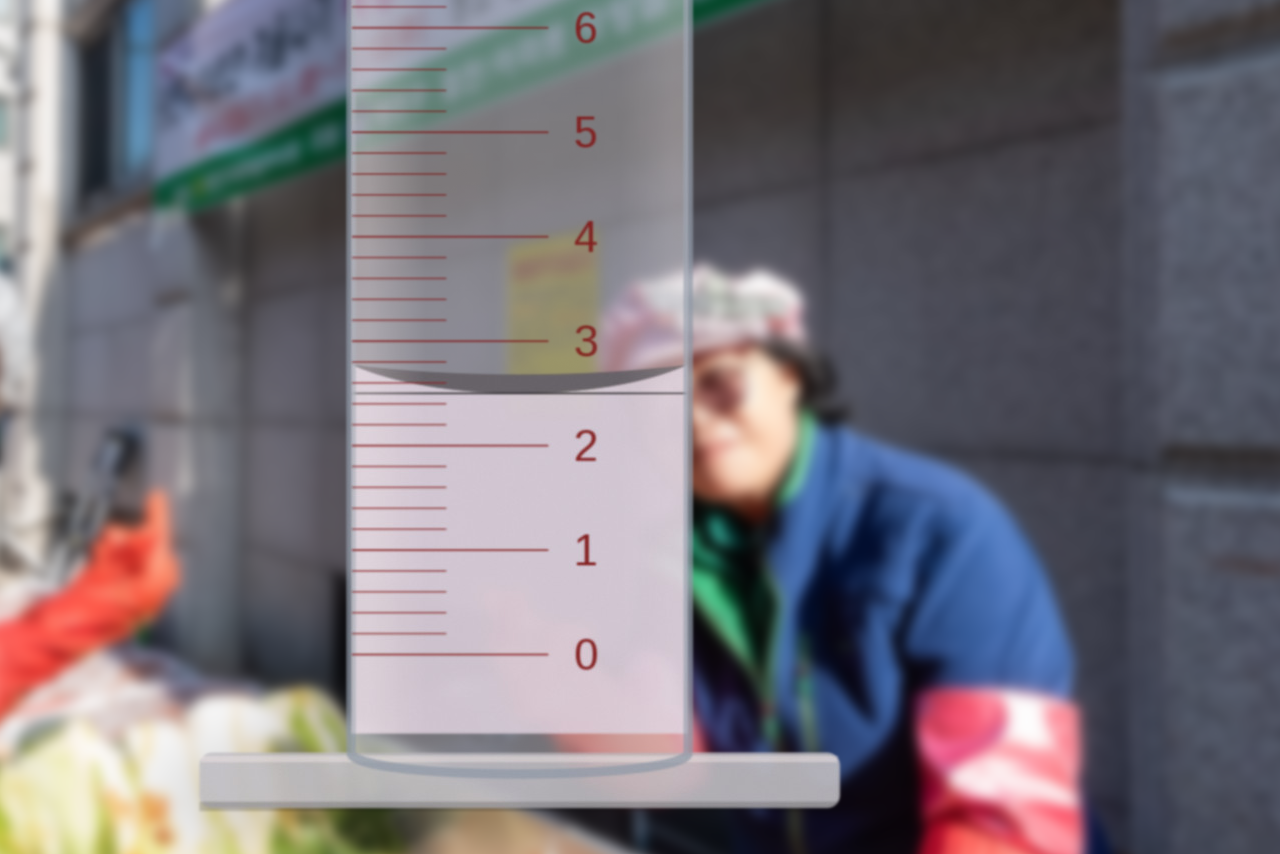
2.5 (mL)
